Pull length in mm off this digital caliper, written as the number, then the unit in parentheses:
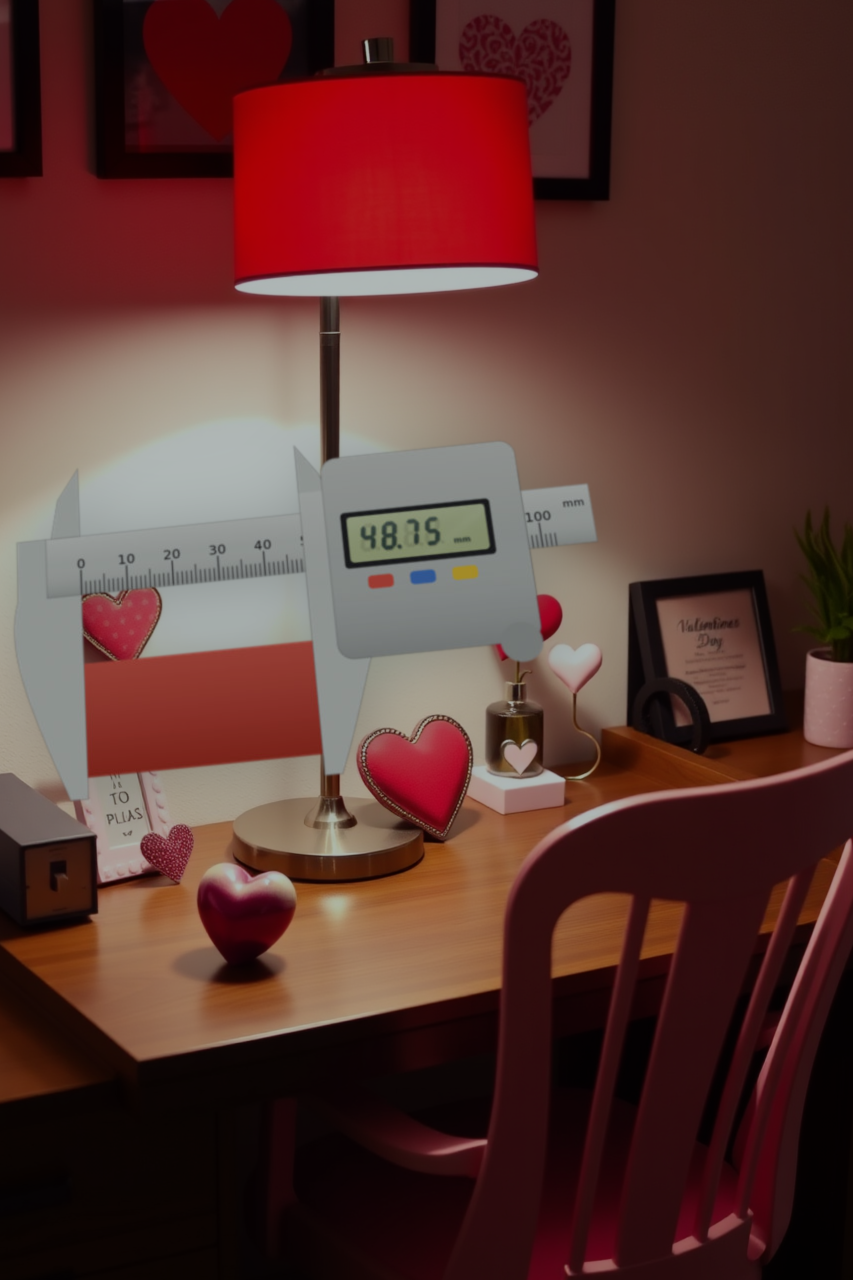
48.75 (mm)
